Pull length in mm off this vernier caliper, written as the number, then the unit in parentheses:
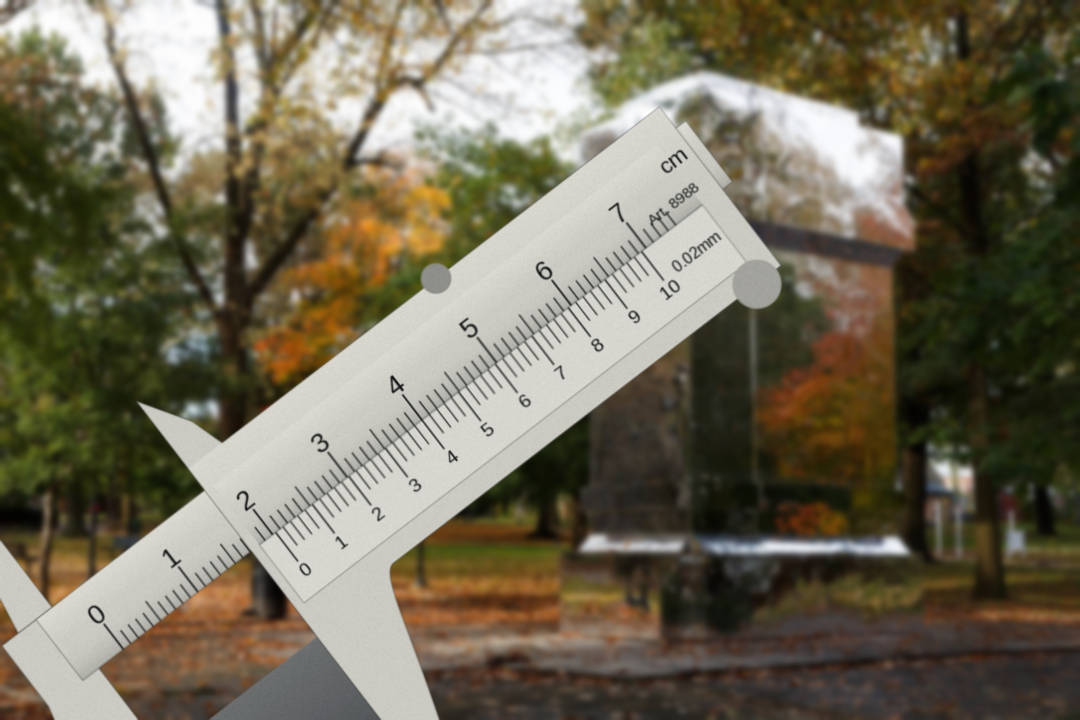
20.4 (mm)
